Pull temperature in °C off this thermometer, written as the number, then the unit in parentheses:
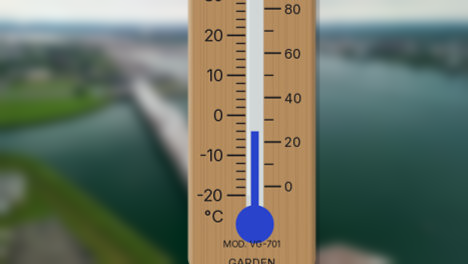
-4 (°C)
